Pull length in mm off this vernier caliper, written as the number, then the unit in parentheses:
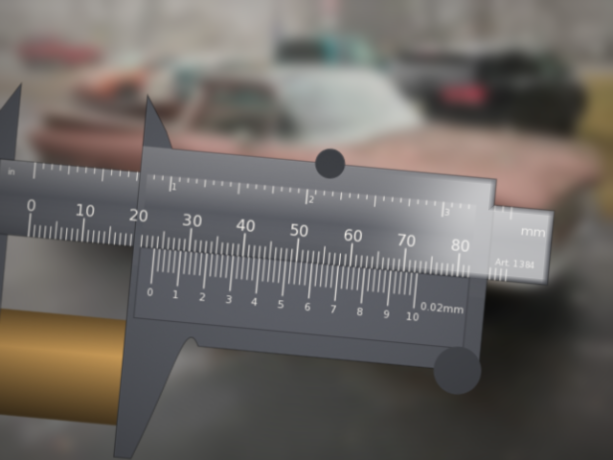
23.5 (mm)
